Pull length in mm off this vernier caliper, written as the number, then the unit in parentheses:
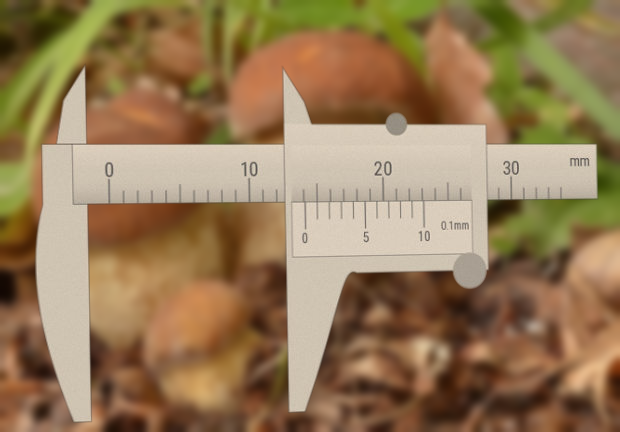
14.1 (mm)
